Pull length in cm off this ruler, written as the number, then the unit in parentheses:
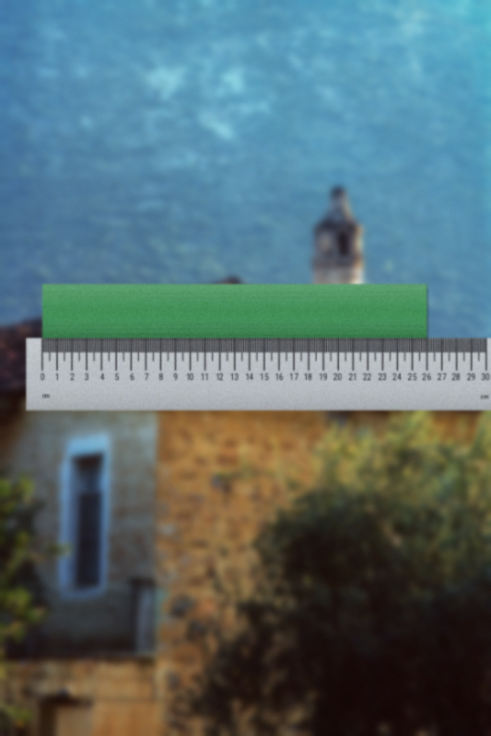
26 (cm)
